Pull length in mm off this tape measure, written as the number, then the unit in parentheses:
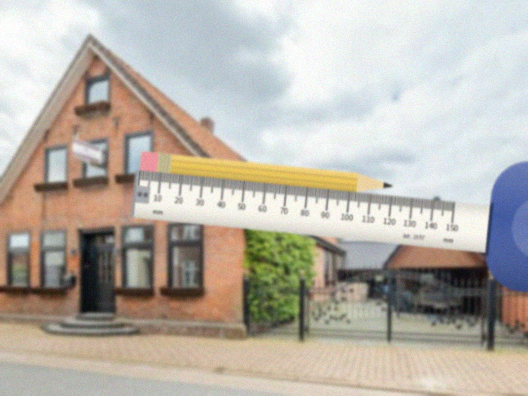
120 (mm)
